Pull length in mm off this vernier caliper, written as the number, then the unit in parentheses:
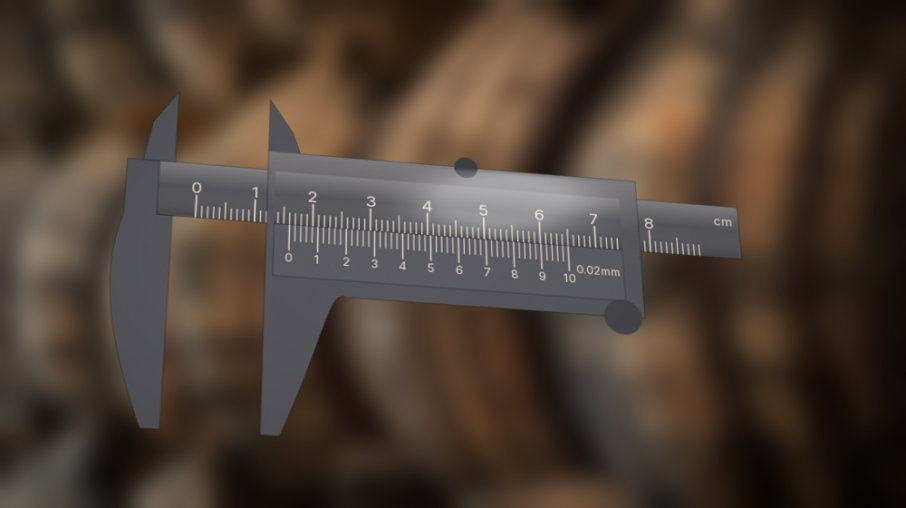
16.0 (mm)
